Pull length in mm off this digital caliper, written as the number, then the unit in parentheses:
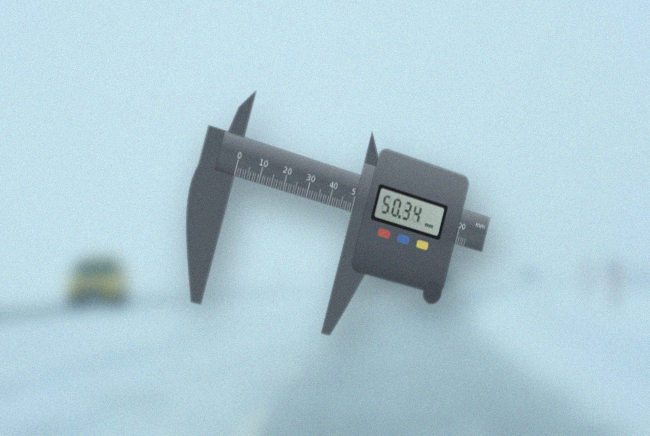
50.34 (mm)
